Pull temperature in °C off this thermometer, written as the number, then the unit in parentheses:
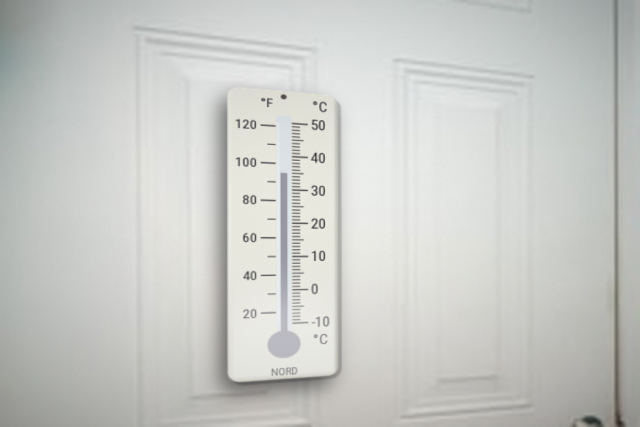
35 (°C)
